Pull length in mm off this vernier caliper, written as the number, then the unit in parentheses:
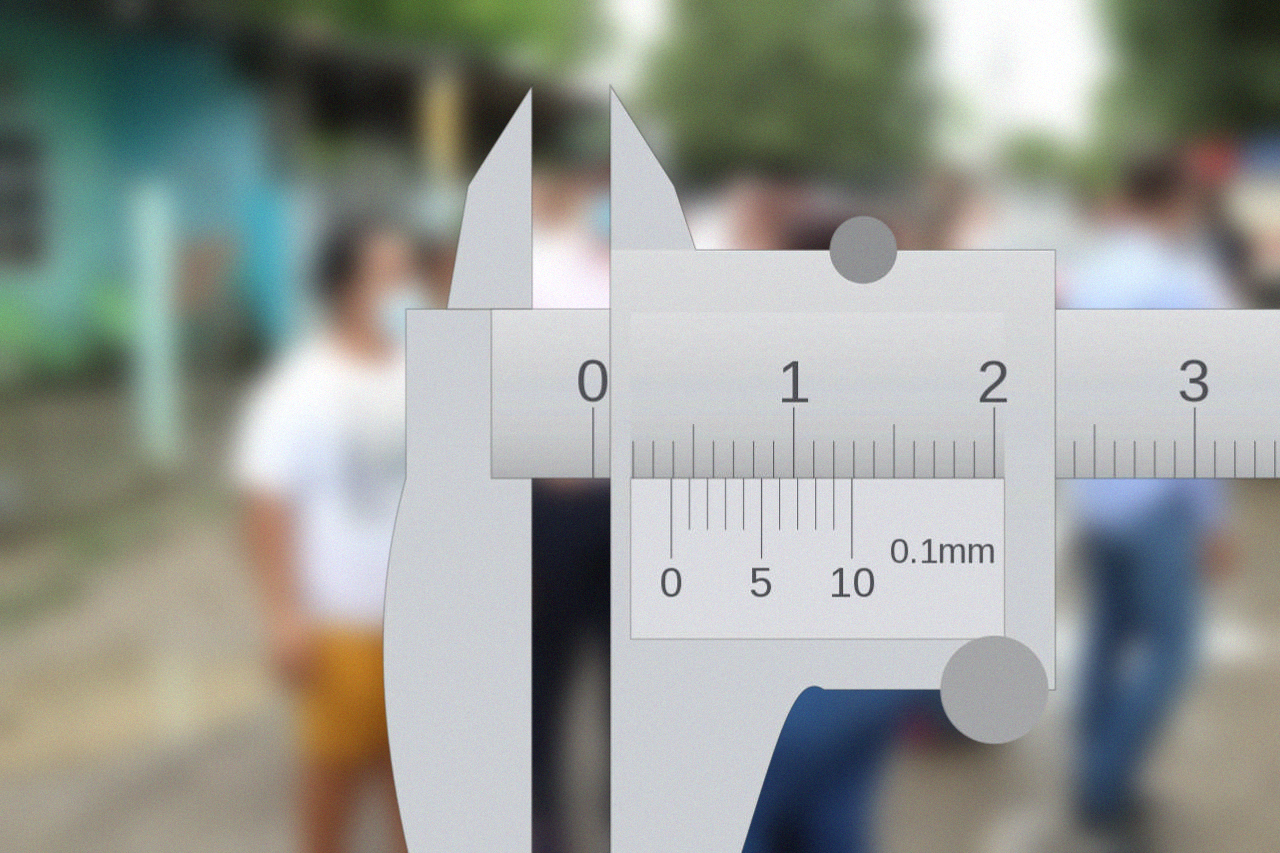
3.9 (mm)
